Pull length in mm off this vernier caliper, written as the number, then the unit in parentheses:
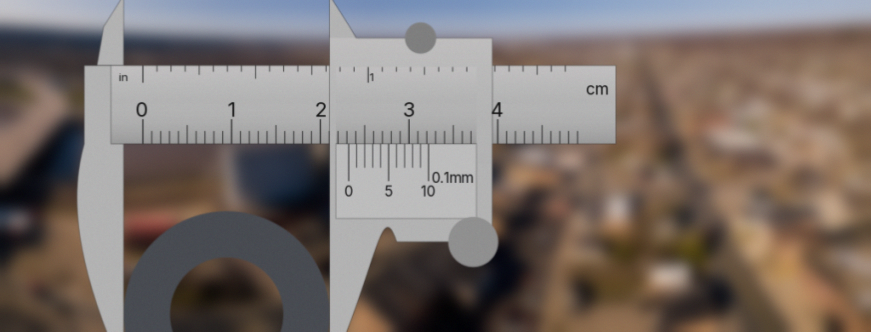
23.2 (mm)
